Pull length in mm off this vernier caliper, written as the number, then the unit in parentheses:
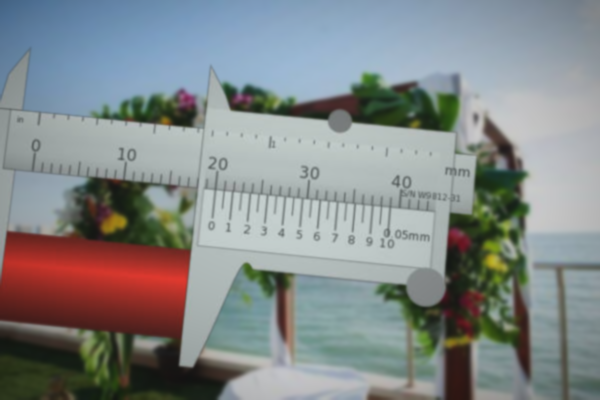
20.0 (mm)
